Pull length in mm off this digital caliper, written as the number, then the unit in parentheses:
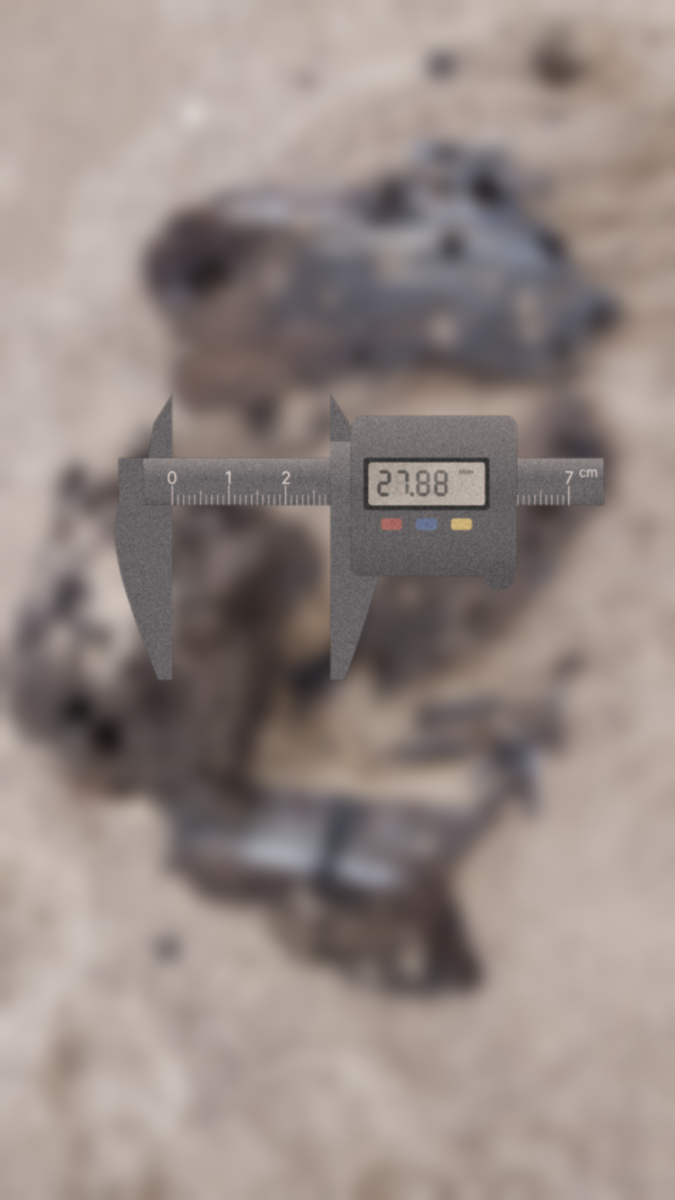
27.88 (mm)
